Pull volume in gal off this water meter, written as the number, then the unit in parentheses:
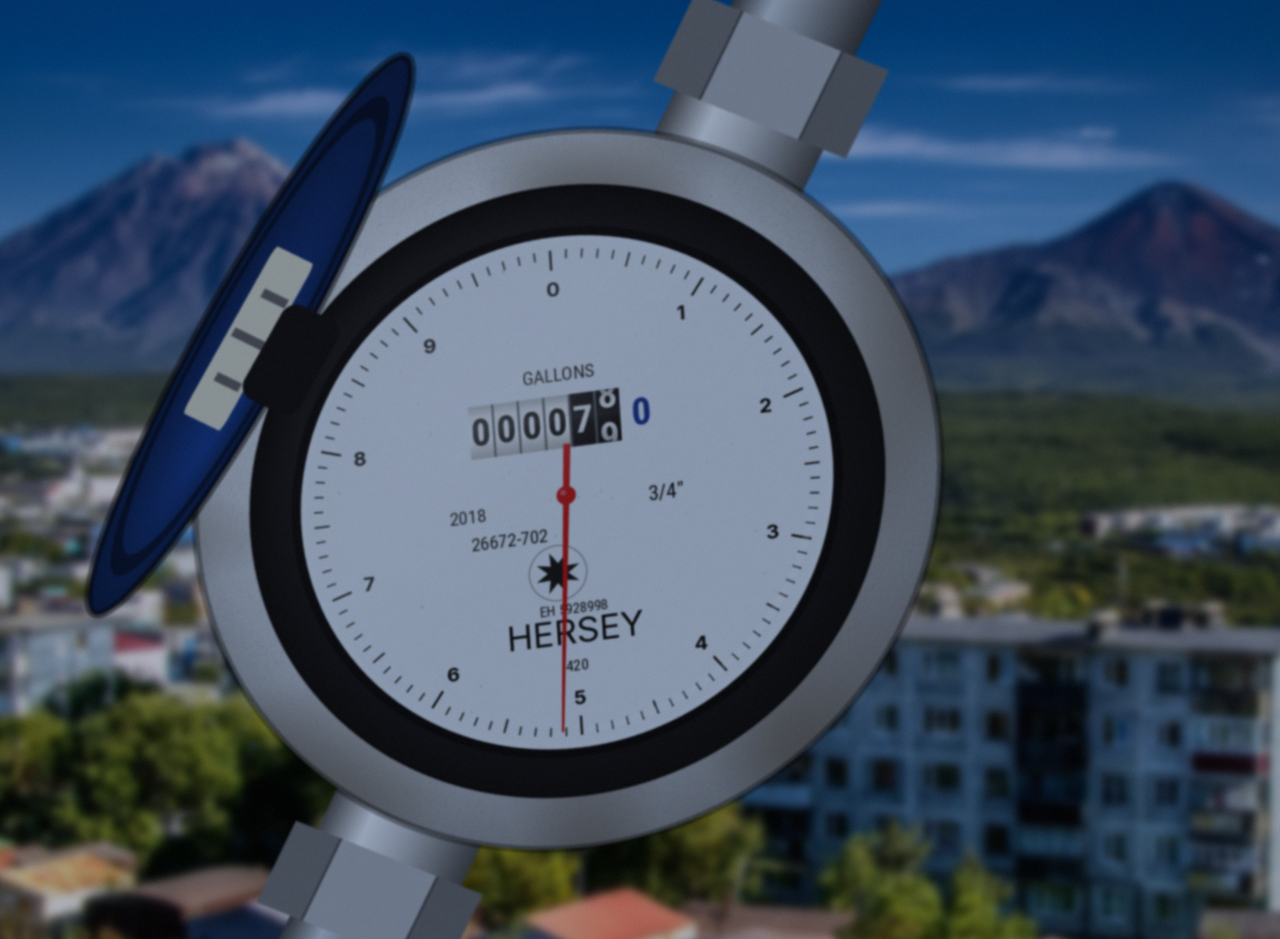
785.1 (gal)
